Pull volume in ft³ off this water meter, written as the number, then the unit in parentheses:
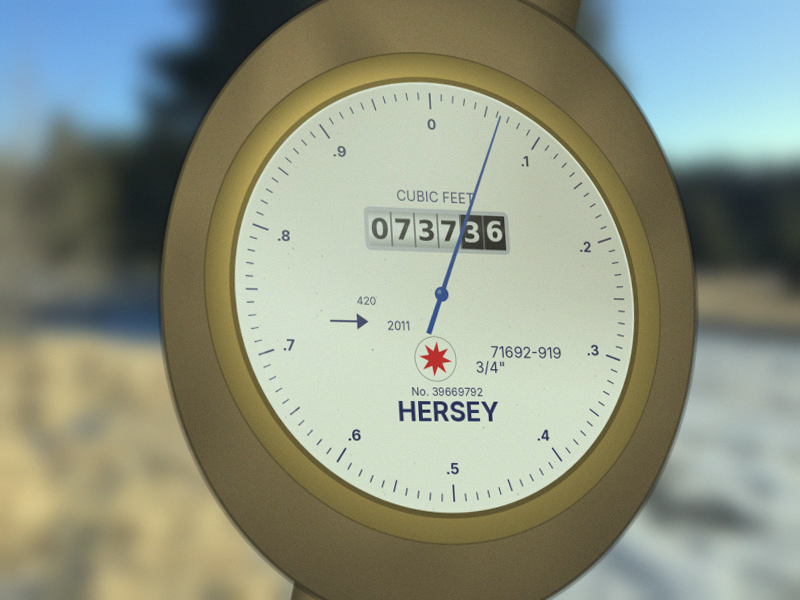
73736.06 (ft³)
